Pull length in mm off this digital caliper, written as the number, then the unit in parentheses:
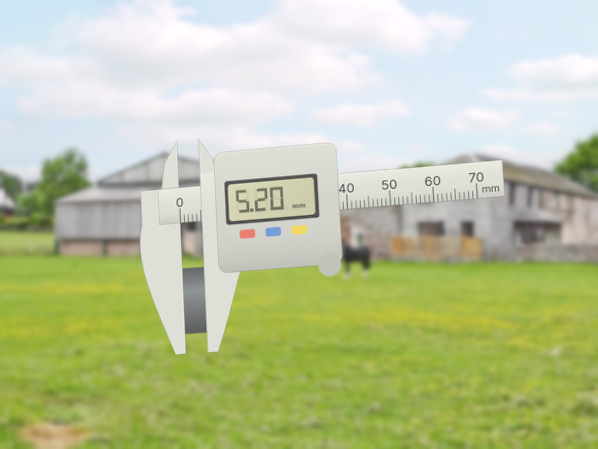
5.20 (mm)
